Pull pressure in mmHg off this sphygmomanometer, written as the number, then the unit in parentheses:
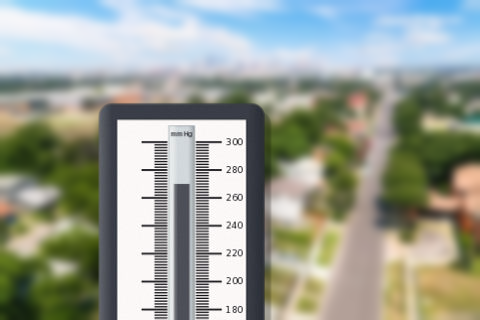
270 (mmHg)
